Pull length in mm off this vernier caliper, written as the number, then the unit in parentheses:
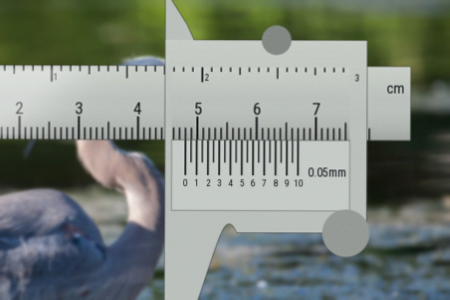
48.0 (mm)
